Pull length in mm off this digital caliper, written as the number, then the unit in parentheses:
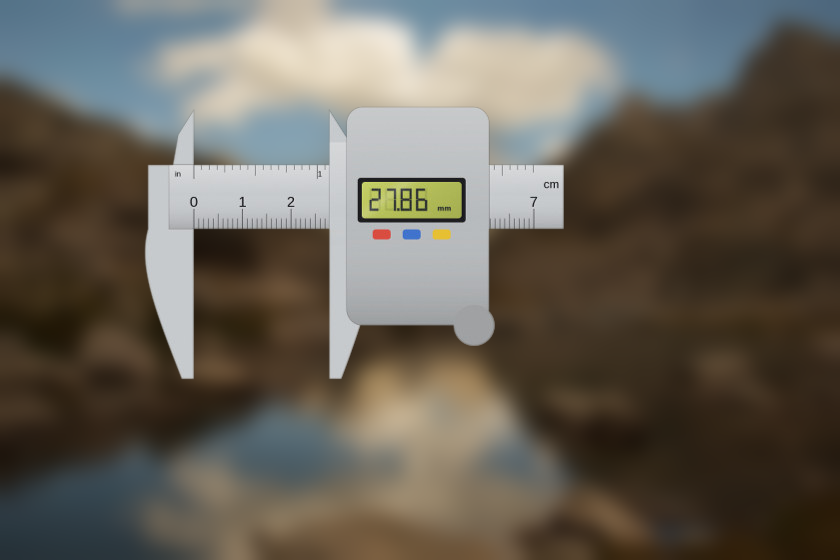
27.86 (mm)
